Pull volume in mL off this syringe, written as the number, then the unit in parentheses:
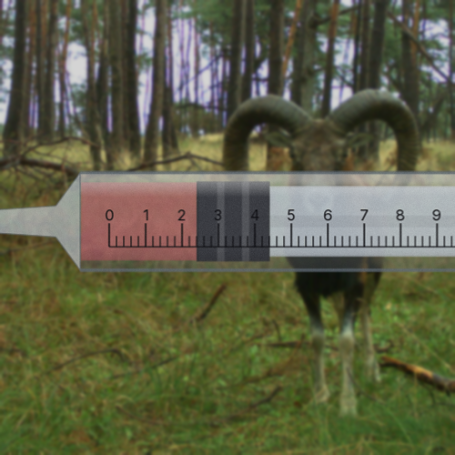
2.4 (mL)
